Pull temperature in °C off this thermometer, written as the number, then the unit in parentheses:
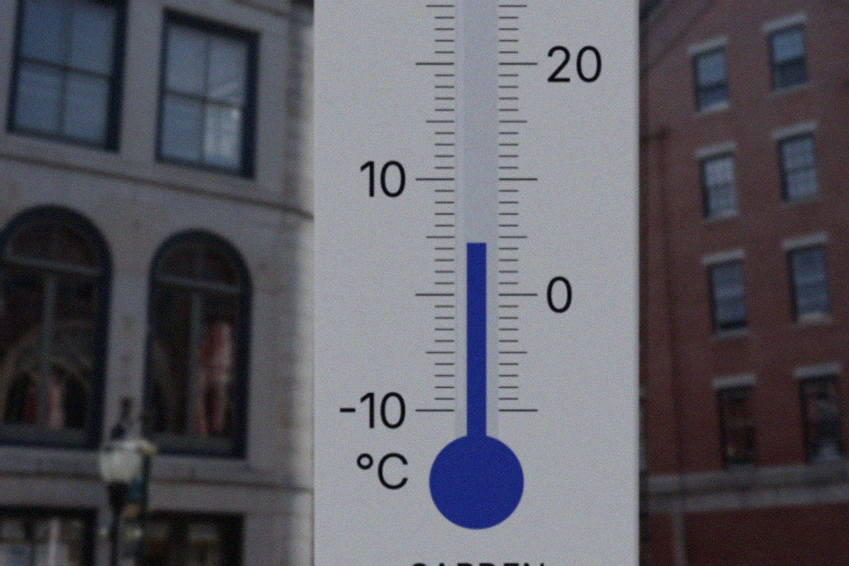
4.5 (°C)
